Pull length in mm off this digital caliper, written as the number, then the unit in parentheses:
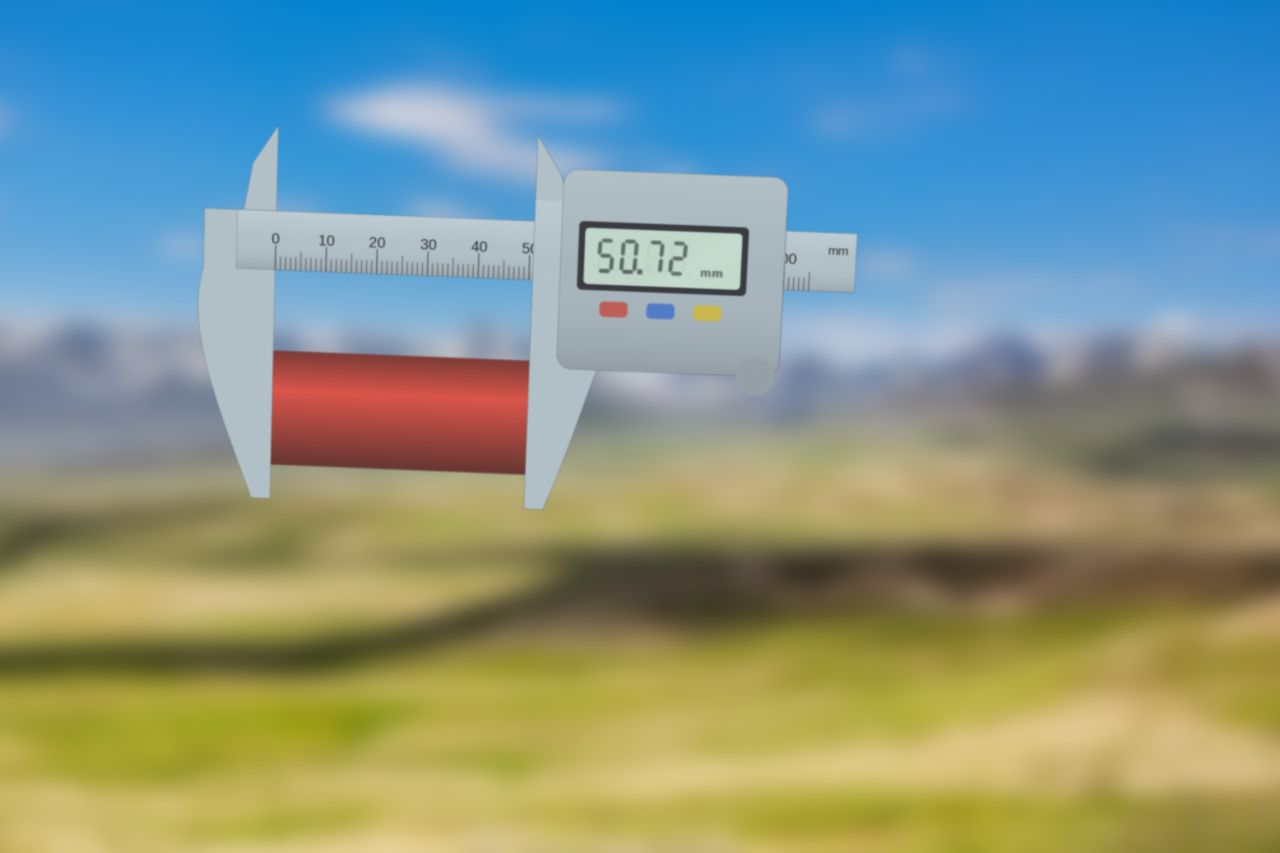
50.72 (mm)
